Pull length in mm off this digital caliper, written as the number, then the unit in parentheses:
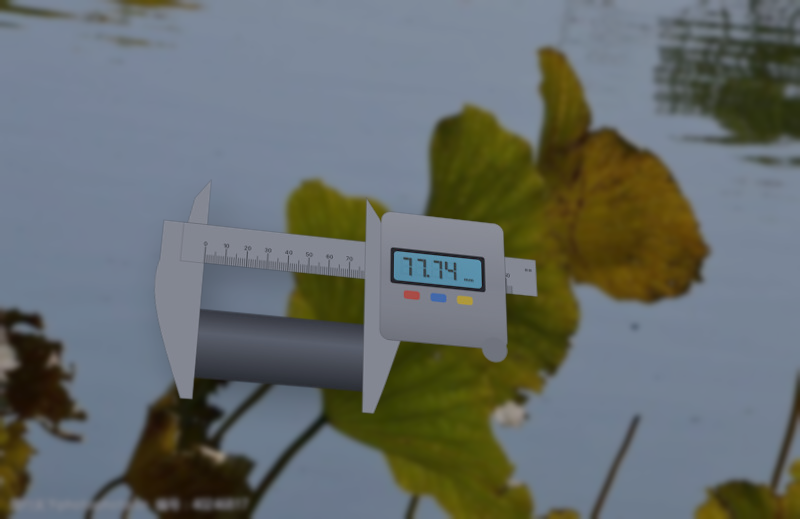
77.74 (mm)
